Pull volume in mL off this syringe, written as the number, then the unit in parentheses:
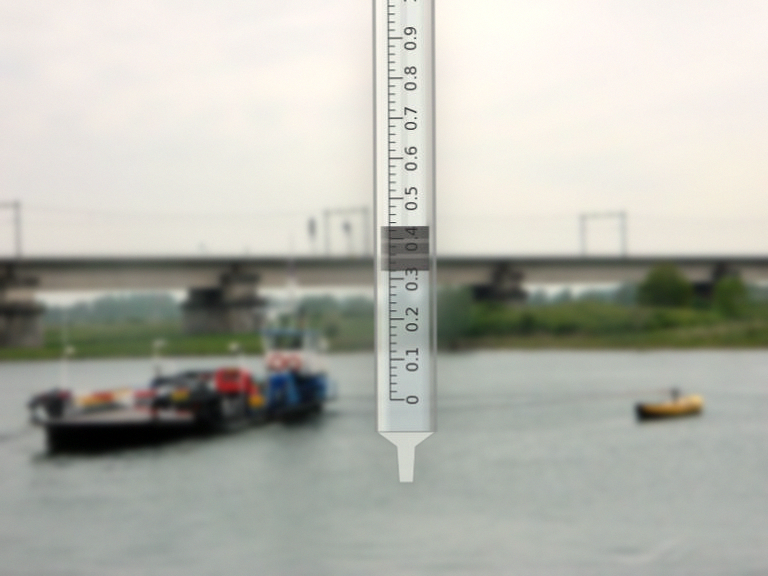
0.32 (mL)
